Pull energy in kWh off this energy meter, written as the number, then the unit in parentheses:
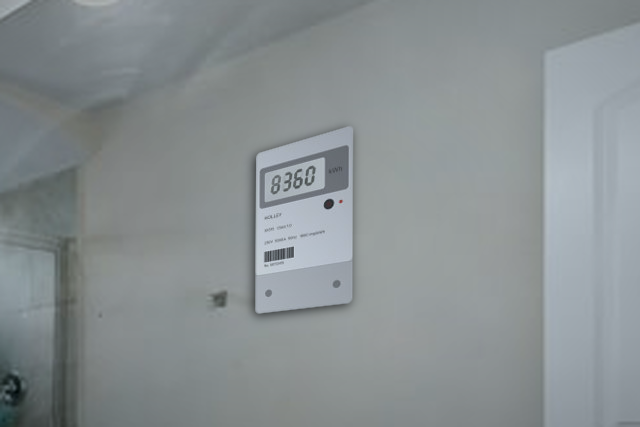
8360 (kWh)
